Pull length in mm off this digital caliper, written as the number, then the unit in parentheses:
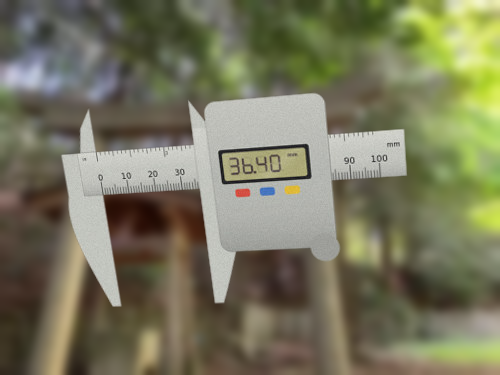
36.40 (mm)
